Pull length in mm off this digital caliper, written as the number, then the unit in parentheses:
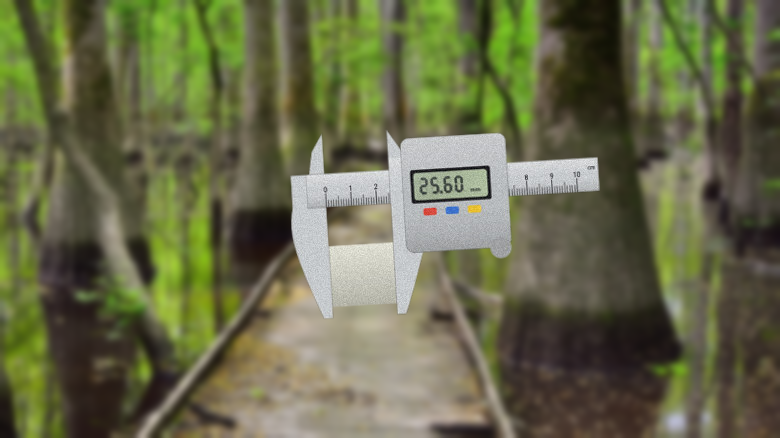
25.60 (mm)
